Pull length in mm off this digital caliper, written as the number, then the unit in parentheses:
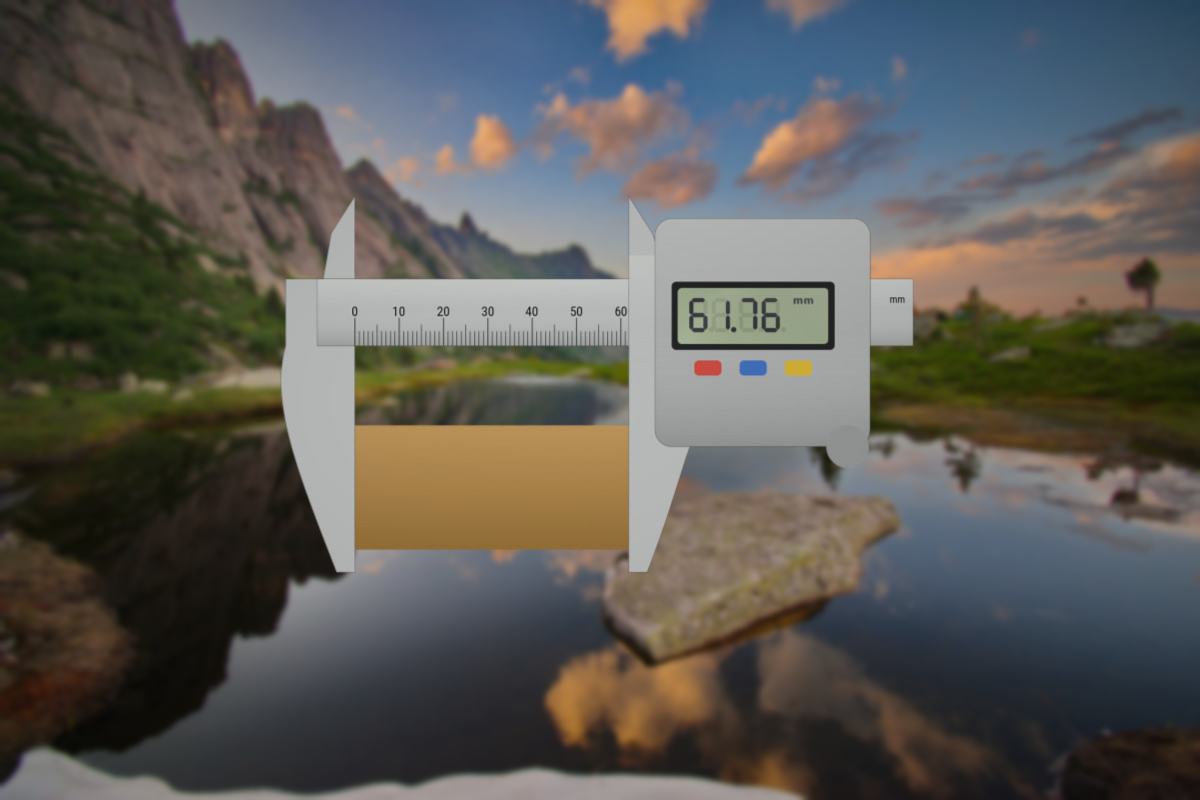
61.76 (mm)
